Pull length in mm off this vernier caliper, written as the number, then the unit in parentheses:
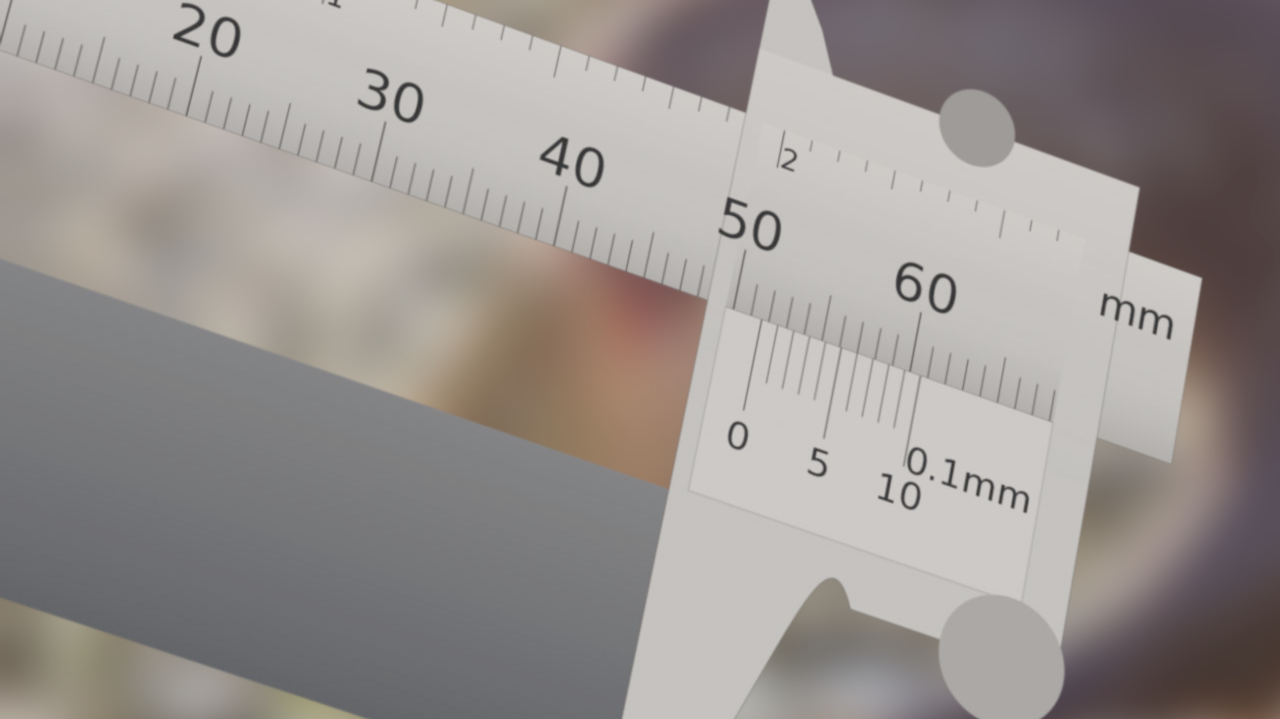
51.6 (mm)
